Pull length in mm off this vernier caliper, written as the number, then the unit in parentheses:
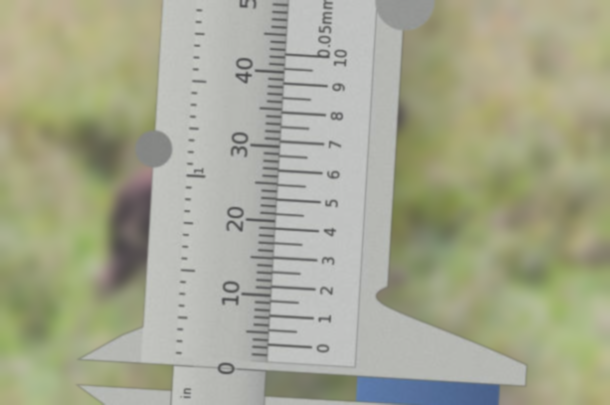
3.4 (mm)
